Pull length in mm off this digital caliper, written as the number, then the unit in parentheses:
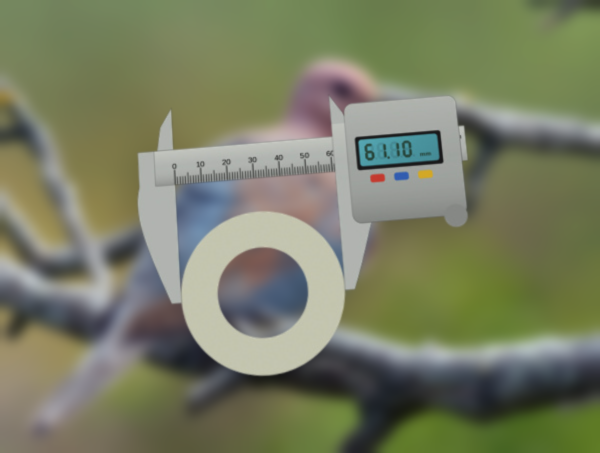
61.10 (mm)
